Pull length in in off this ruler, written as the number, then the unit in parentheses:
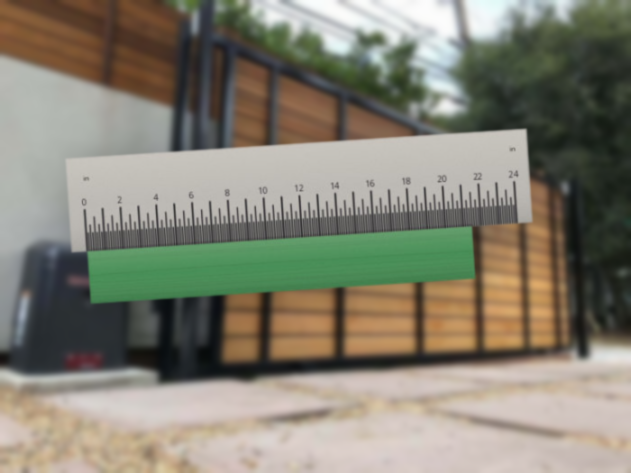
21.5 (in)
